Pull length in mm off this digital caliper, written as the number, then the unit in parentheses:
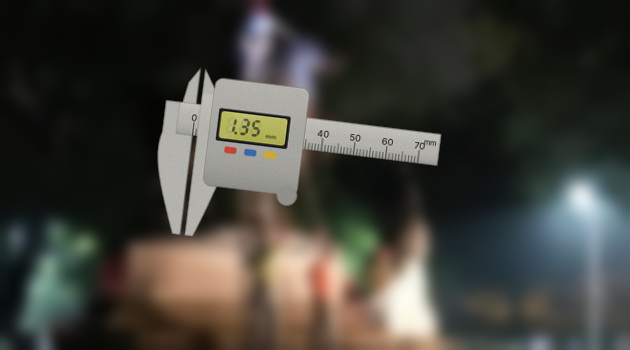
1.35 (mm)
